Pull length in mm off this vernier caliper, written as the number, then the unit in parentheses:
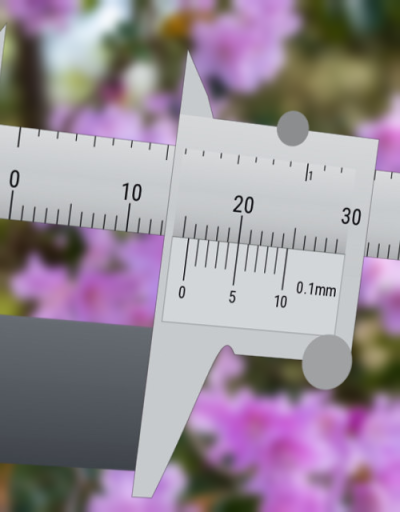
15.5 (mm)
